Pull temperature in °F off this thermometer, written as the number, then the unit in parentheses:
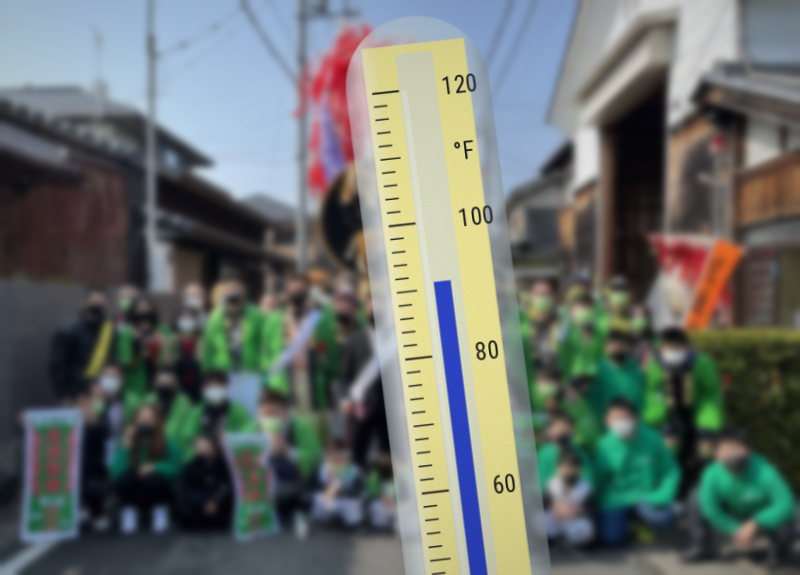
91 (°F)
